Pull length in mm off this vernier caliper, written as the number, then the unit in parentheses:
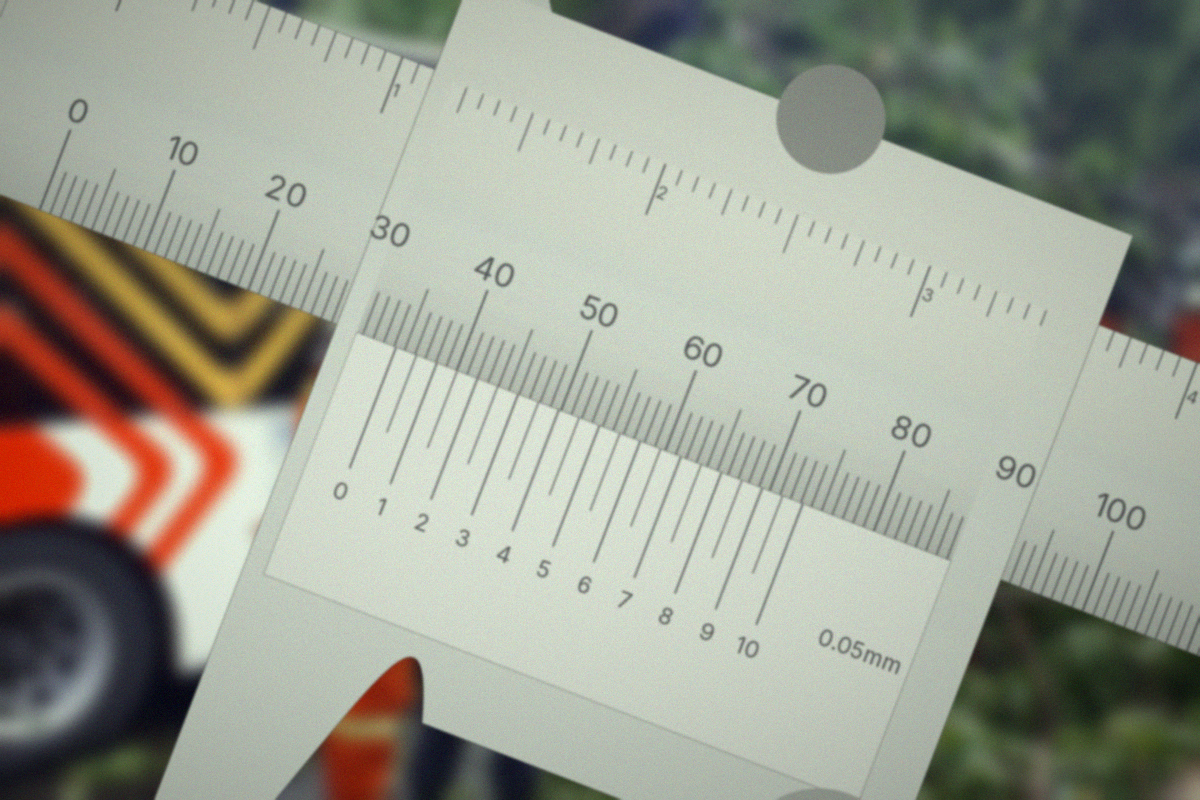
34.2 (mm)
